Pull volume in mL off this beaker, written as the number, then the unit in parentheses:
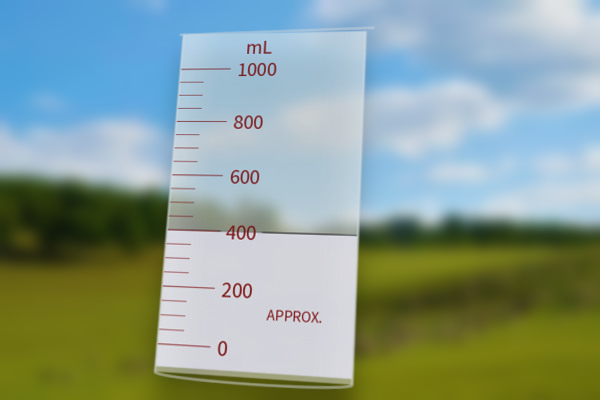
400 (mL)
